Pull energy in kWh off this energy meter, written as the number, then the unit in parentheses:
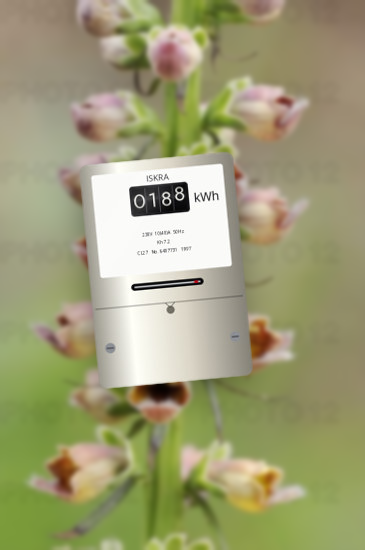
188 (kWh)
